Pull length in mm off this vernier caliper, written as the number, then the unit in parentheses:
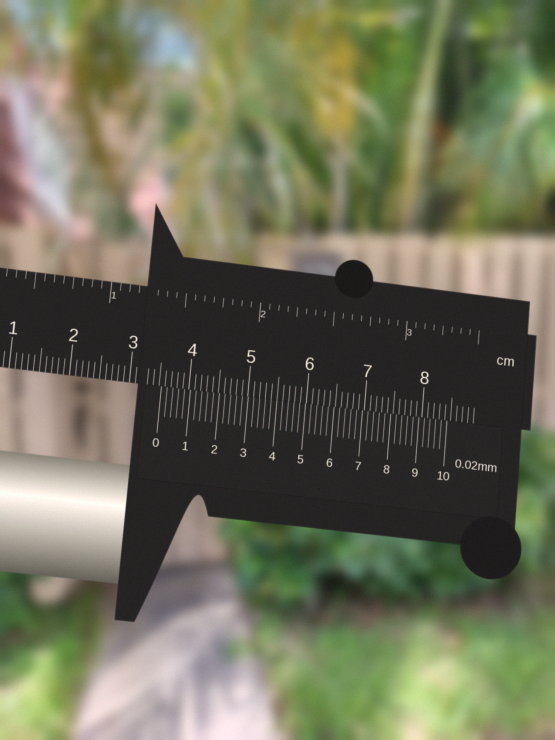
35.4 (mm)
